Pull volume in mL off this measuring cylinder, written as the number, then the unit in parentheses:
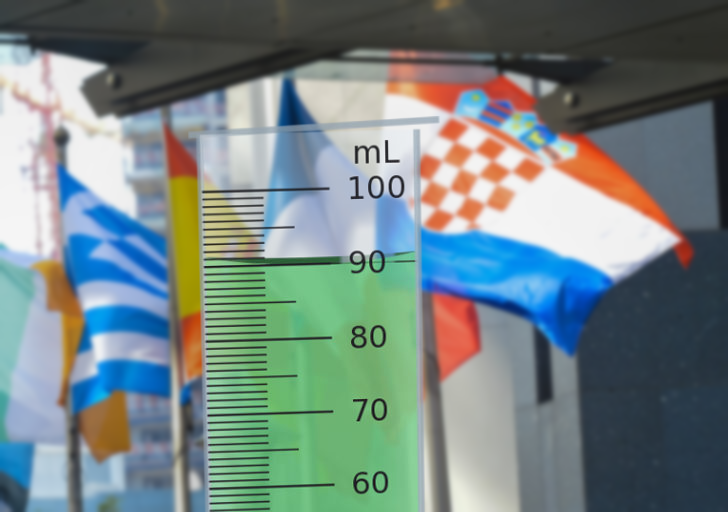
90 (mL)
